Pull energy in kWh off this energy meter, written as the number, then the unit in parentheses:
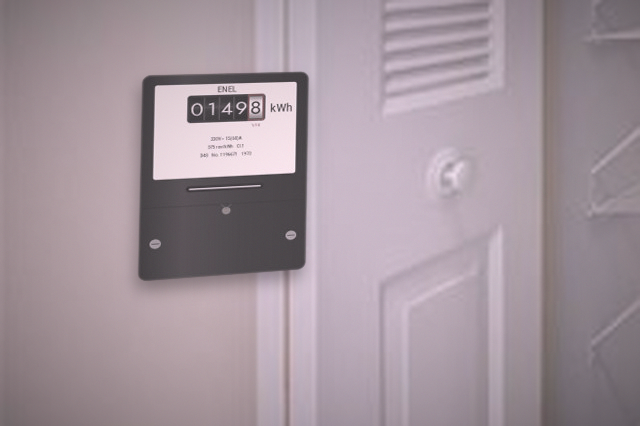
149.8 (kWh)
